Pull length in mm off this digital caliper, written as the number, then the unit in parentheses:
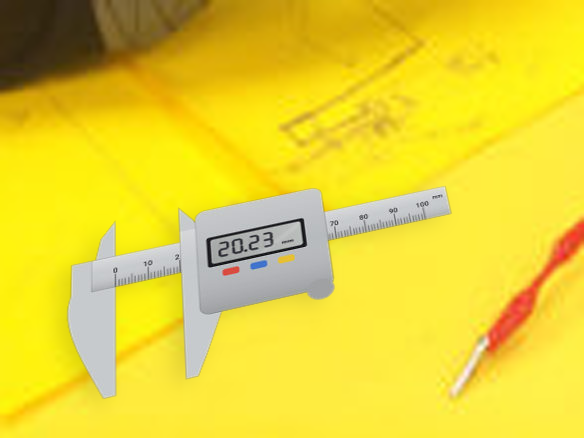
20.23 (mm)
